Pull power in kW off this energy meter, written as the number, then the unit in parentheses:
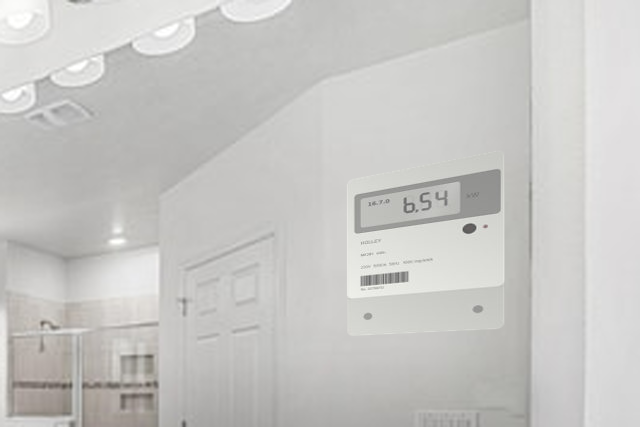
6.54 (kW)
